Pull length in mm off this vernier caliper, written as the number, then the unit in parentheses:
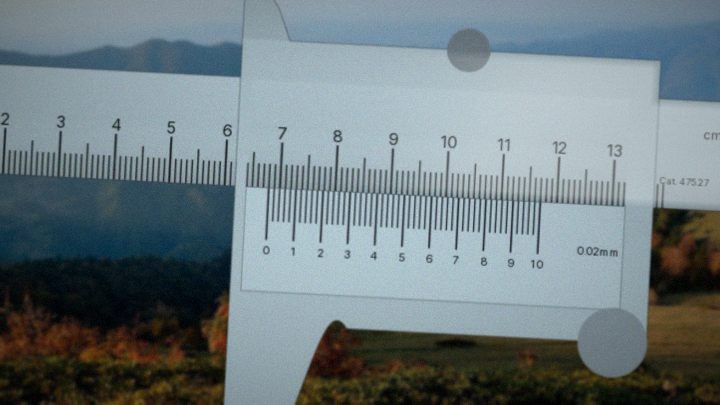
68.0 (mm)
